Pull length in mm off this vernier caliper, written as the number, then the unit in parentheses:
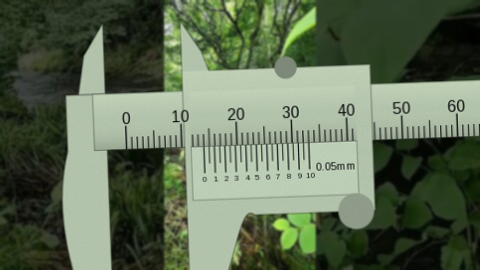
14.0 (mm)
